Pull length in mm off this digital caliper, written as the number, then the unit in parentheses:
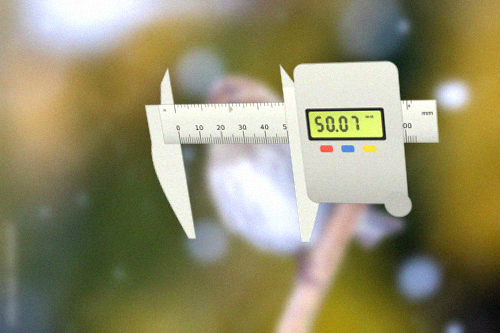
50.07 (mm)
